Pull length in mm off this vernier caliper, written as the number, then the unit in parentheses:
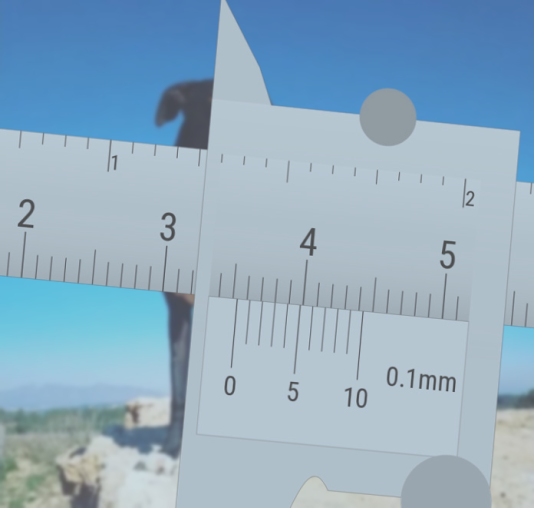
35.3 (mm)
